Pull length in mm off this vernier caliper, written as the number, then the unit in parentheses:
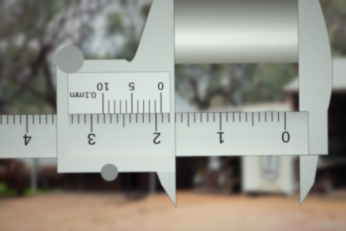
19.2 (mm)
